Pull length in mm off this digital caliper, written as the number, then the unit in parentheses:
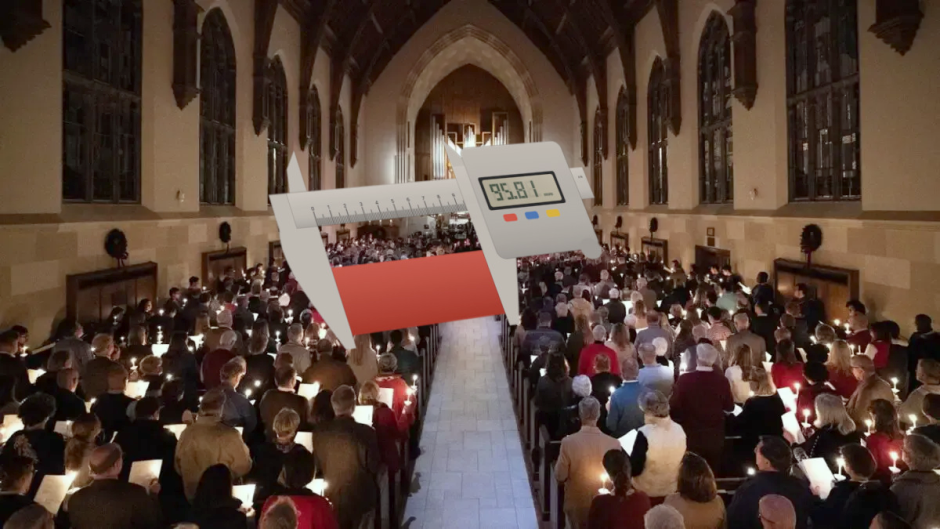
95.81 (mm)
